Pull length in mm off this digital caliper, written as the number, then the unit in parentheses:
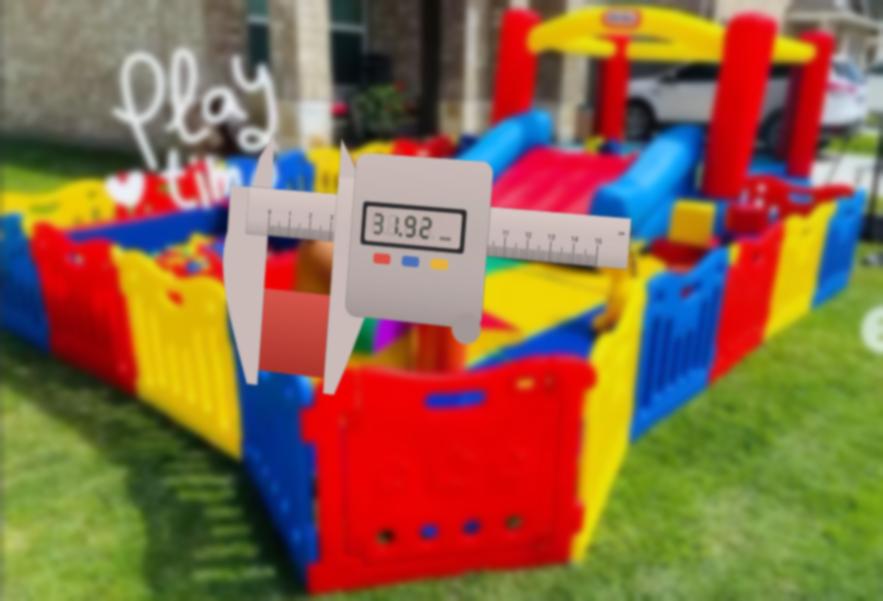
31.92 (mm)
